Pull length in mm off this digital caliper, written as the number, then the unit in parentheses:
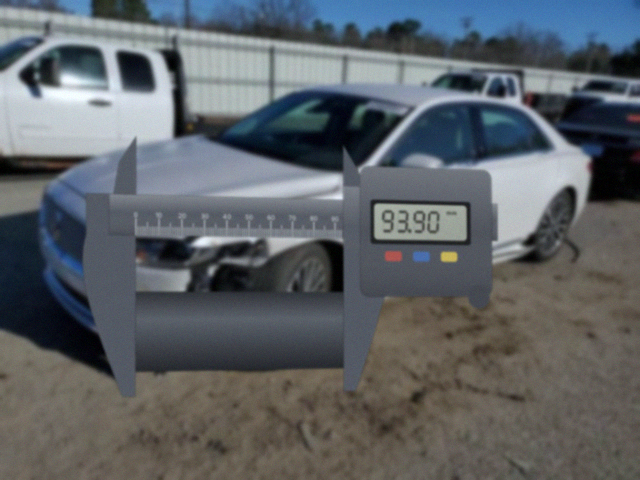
93.90 (mm)
